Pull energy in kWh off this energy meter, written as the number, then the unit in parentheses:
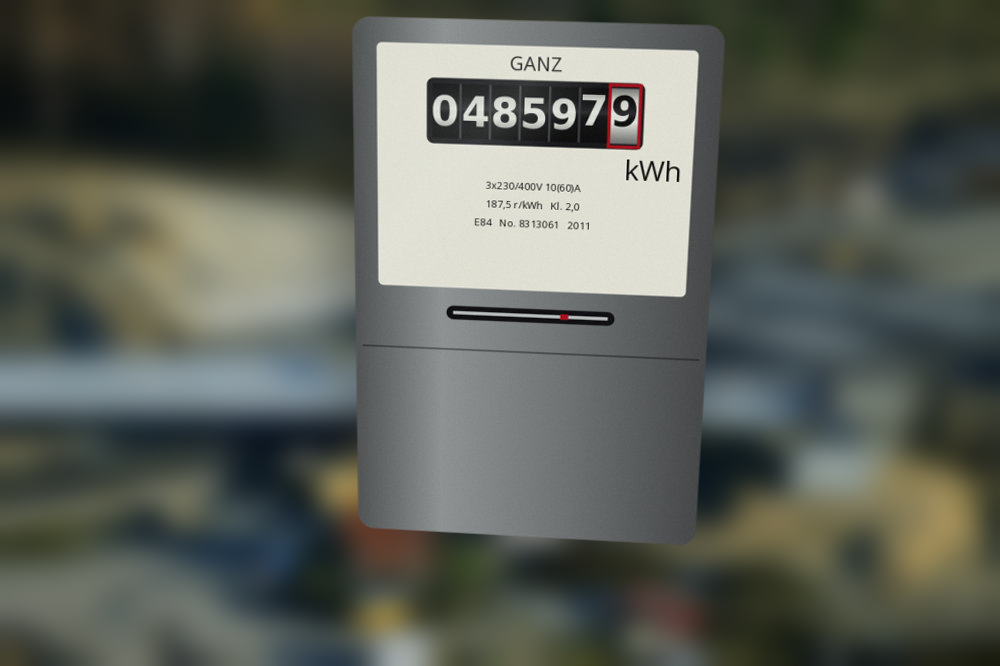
48597.9 (kWh)
